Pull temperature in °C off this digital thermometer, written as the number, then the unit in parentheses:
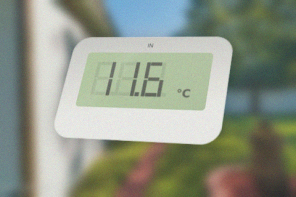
11.6 (°C)
